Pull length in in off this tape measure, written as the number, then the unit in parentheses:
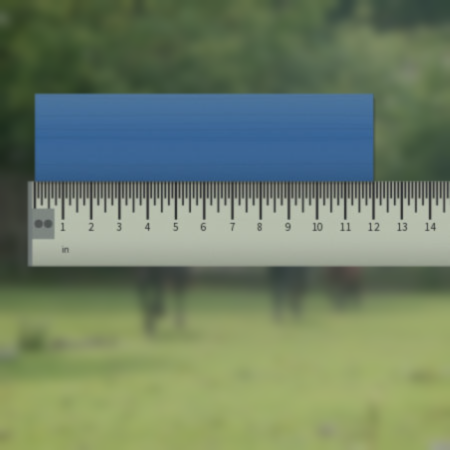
12 (in)
